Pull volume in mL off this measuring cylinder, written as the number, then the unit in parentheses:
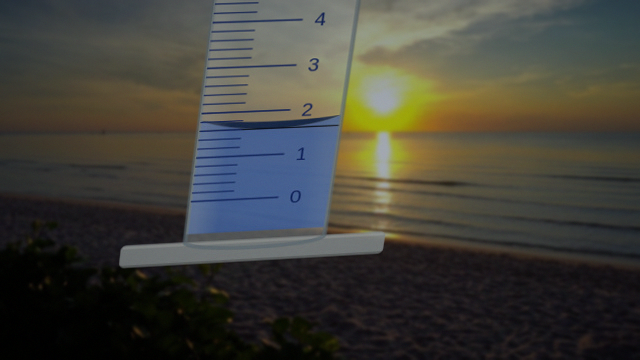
1.6 (mL)
